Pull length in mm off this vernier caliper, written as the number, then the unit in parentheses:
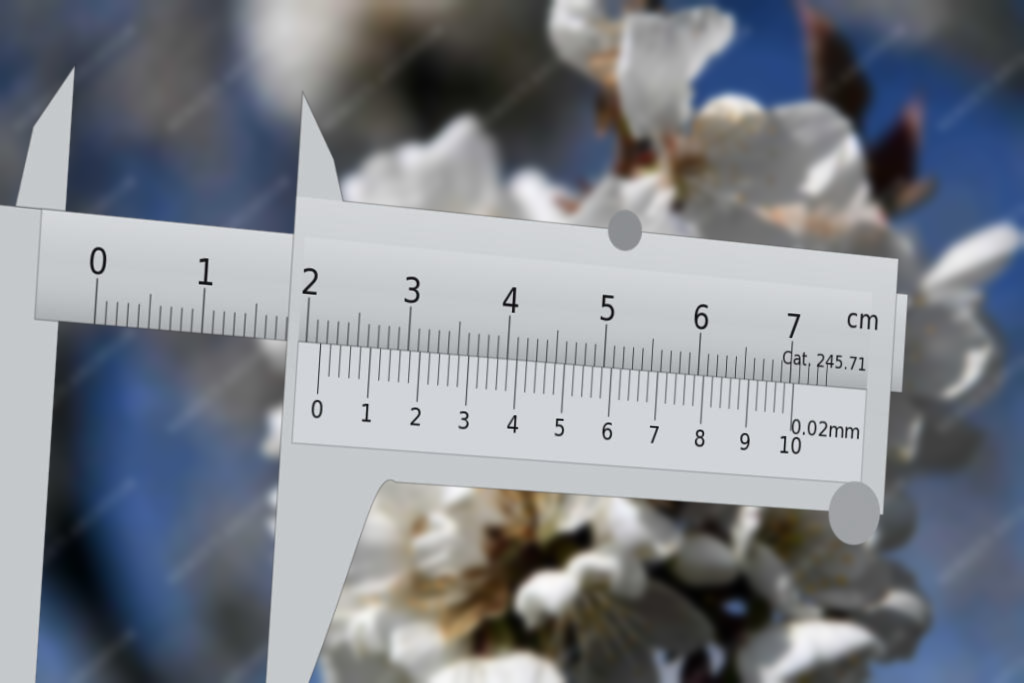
21.4 (mm)
